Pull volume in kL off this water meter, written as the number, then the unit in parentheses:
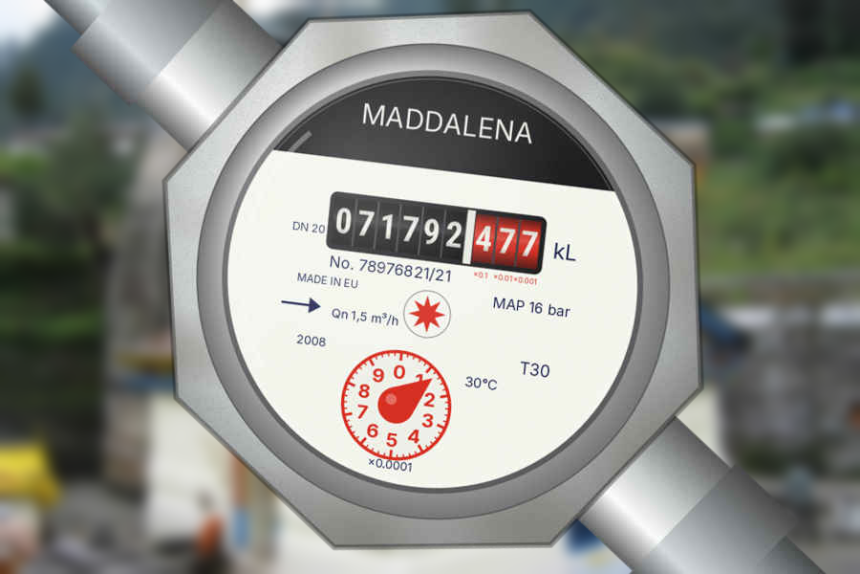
71792.4771 (kL)
